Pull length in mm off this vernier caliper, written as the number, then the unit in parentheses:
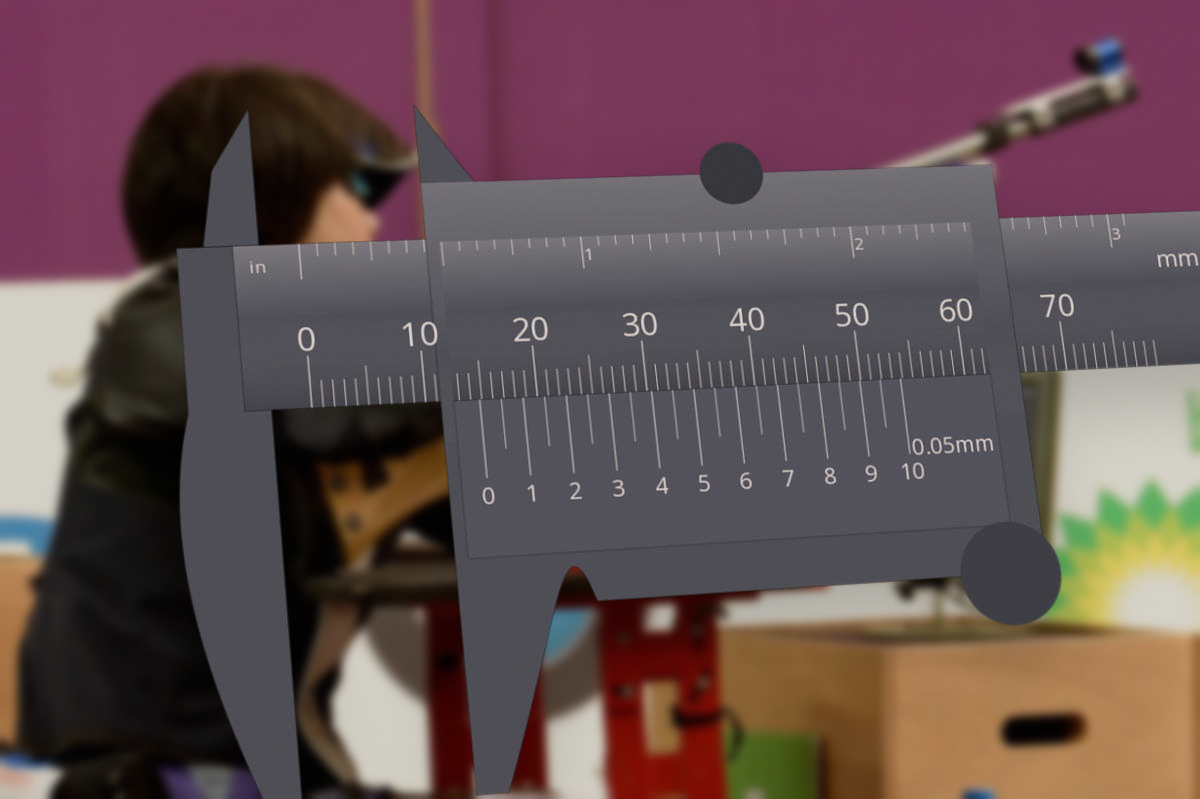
14.8 (mm)
